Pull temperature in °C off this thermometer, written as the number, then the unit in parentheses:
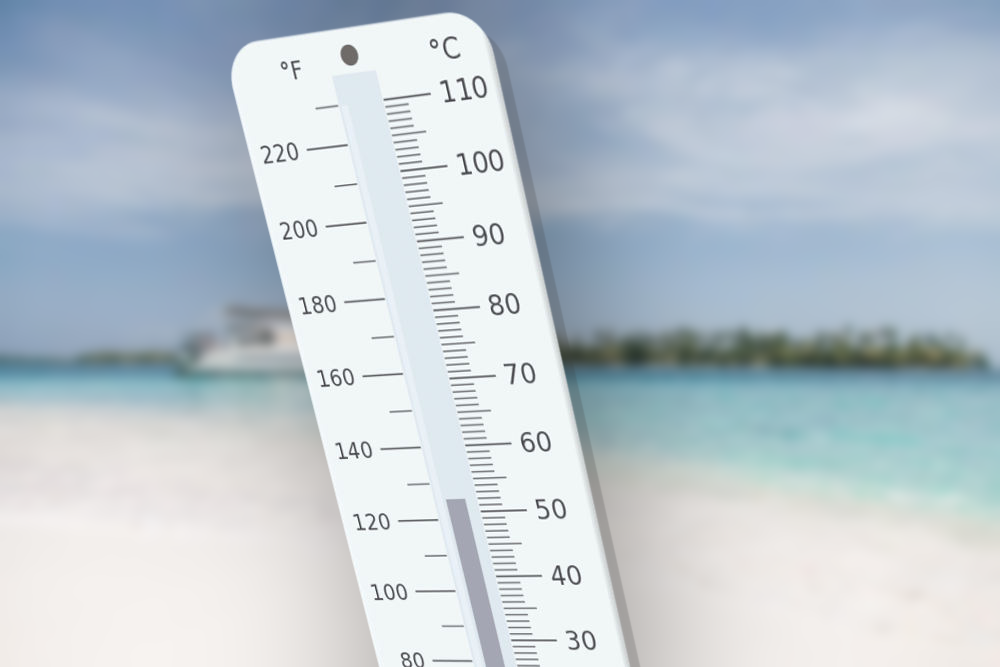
52 (°C)
